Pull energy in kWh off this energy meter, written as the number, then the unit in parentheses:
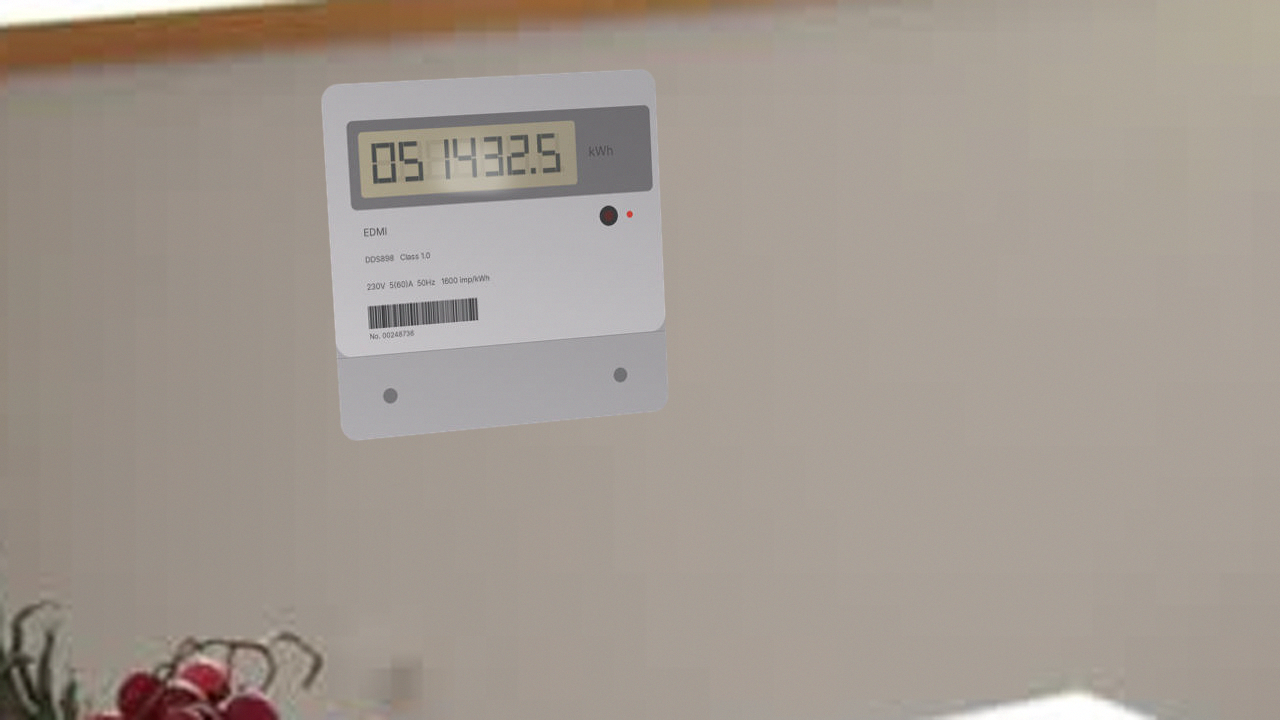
51432.5 (kWh)
